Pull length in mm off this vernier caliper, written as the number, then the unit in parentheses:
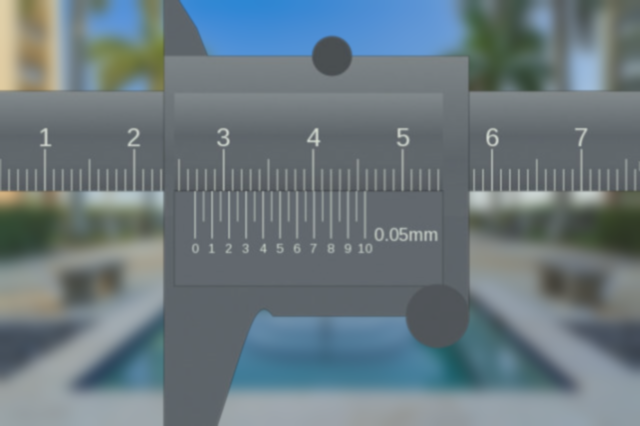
26.8 (mm)
